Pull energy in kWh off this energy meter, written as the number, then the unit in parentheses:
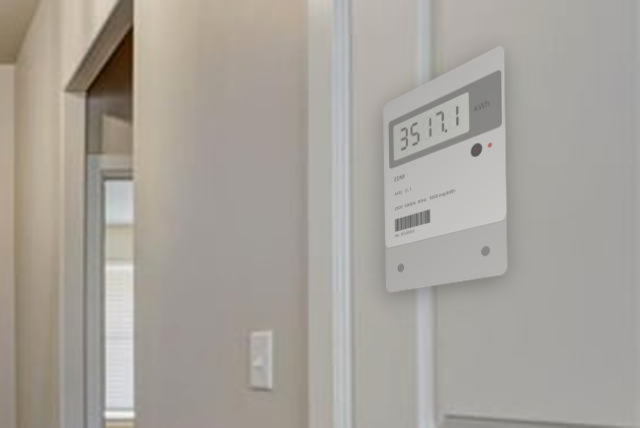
3517.1 (kWh)
